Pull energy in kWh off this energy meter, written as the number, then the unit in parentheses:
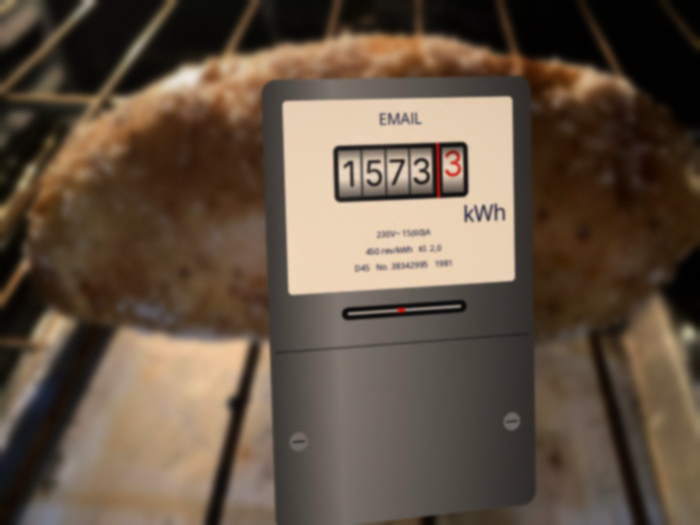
1573.3 (kWh)
